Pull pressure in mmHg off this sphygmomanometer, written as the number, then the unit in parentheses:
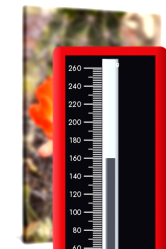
160 (mmHg)
